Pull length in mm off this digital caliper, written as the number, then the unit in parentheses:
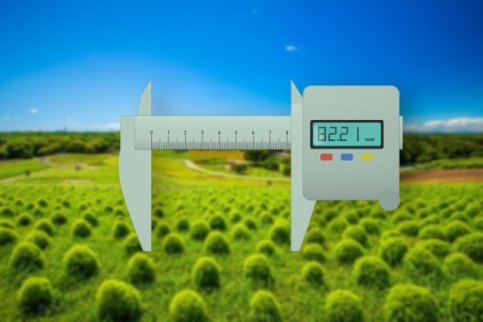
82.21 (mm)
